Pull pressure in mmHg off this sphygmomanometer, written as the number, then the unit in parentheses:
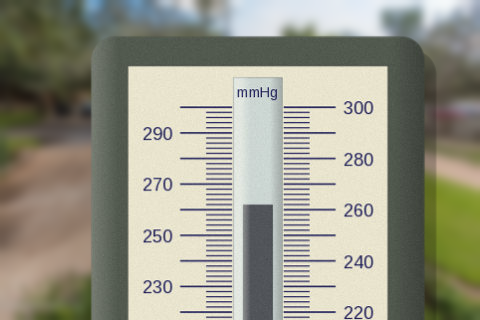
262 (mmHg)
